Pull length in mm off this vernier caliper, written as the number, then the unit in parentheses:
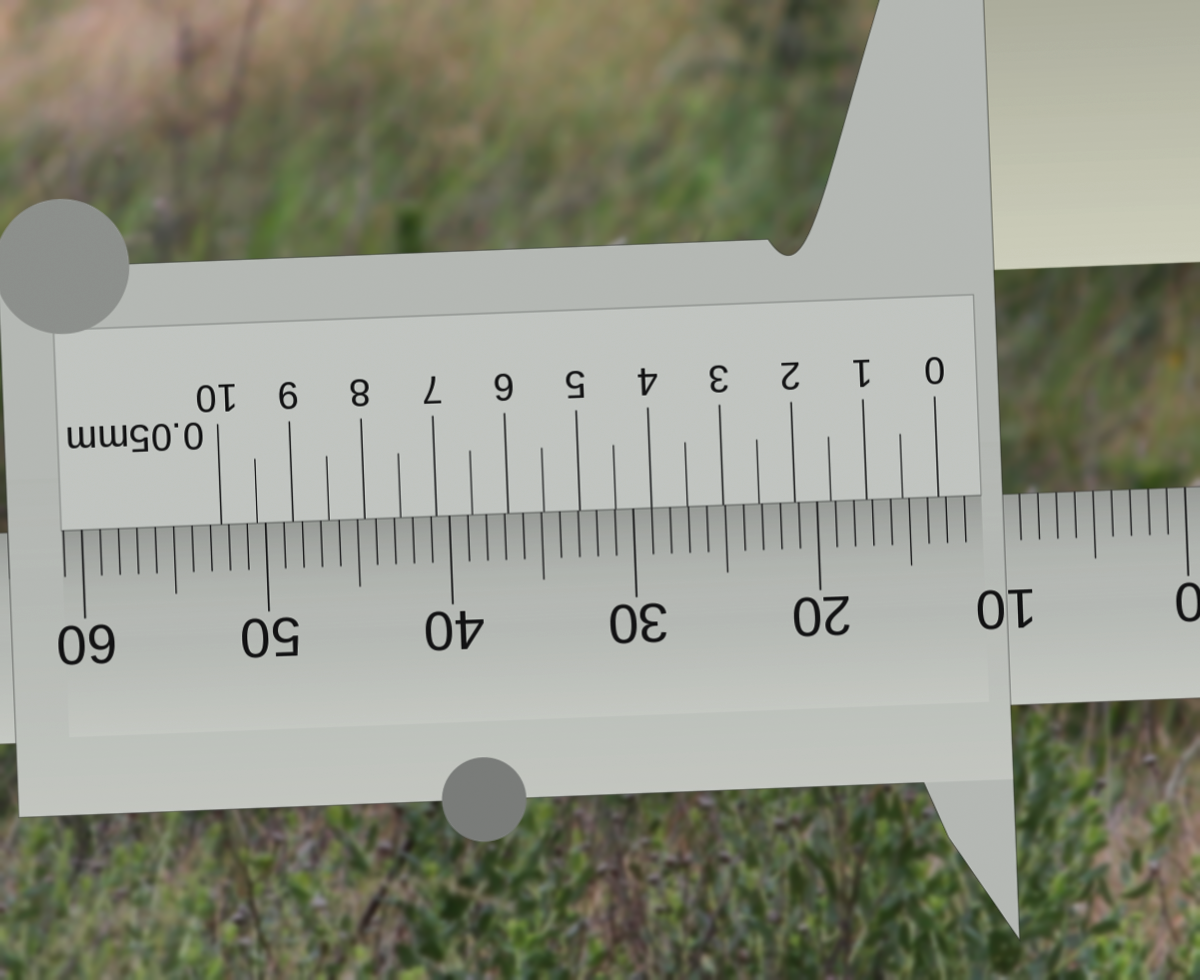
13.4 (mm)
